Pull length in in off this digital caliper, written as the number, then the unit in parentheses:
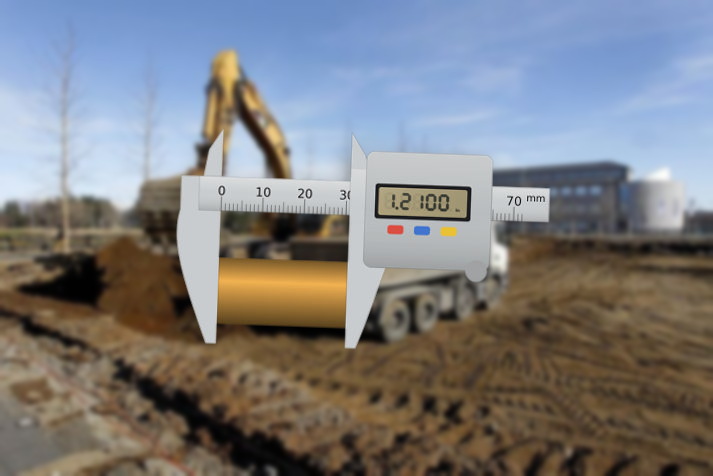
1.2100 (in)
